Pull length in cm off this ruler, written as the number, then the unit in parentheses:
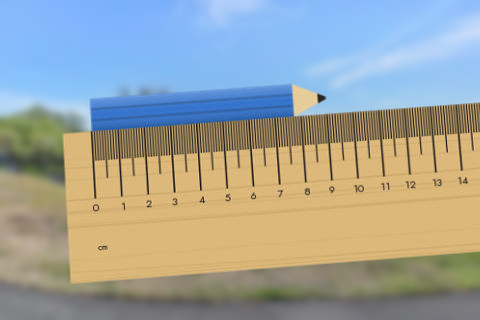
9 (cm)
